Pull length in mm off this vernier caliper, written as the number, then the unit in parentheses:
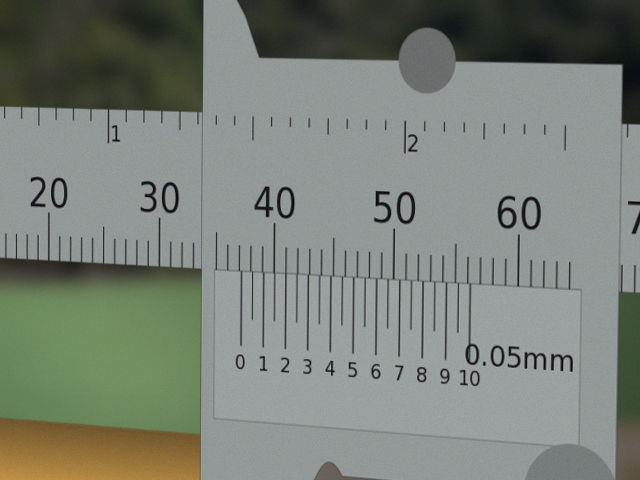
37.2 (mm)
